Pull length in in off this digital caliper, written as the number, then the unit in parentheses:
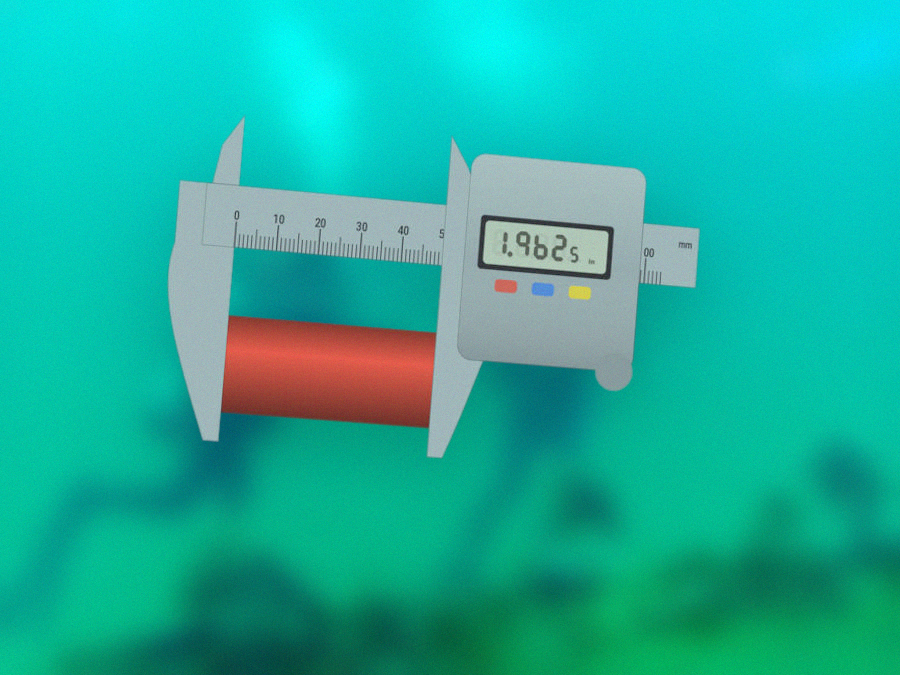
1.9625 (in)
